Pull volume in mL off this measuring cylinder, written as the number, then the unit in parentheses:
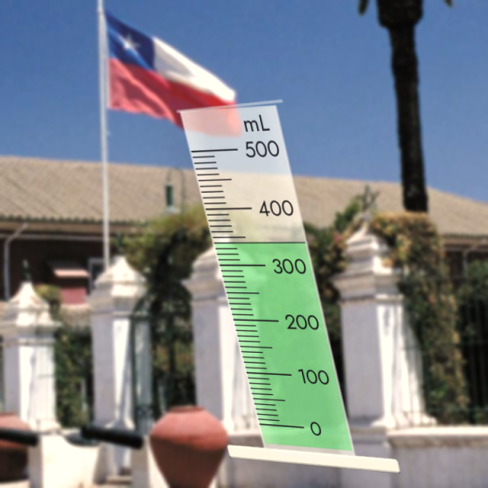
340 (mL)
